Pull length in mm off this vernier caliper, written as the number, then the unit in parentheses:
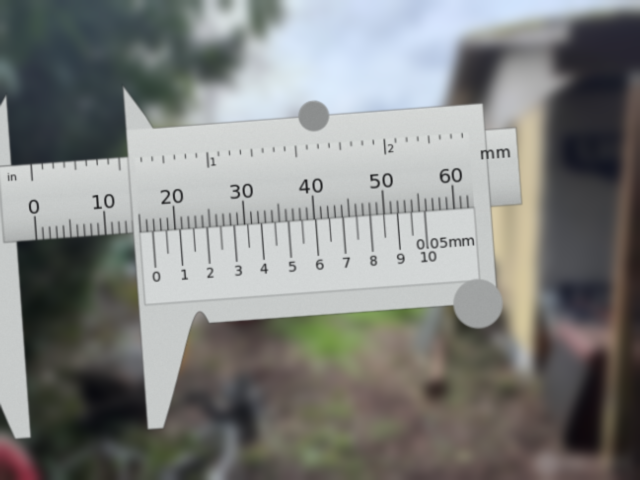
16.8 (mm)
